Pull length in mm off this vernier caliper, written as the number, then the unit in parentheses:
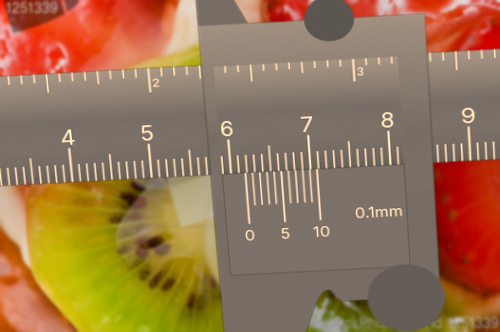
61.8 (mm)
